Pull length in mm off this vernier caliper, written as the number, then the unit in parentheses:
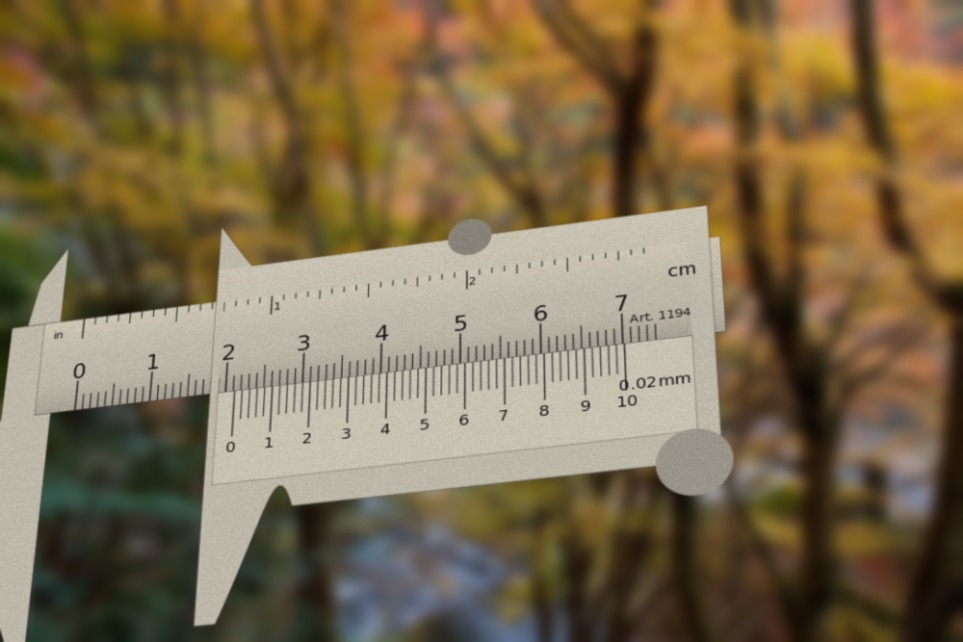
21.2 (mm)
